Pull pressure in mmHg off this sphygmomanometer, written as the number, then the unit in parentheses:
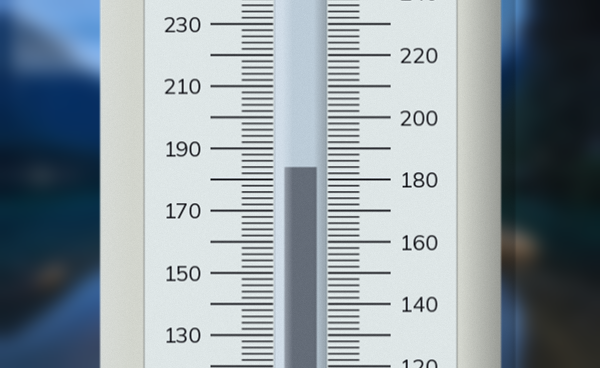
184 (mmHg)
